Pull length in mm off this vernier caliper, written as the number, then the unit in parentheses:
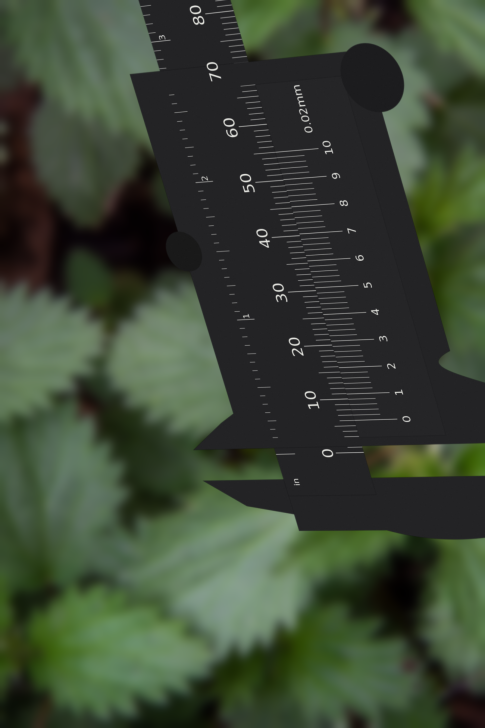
6.0 (mm)
